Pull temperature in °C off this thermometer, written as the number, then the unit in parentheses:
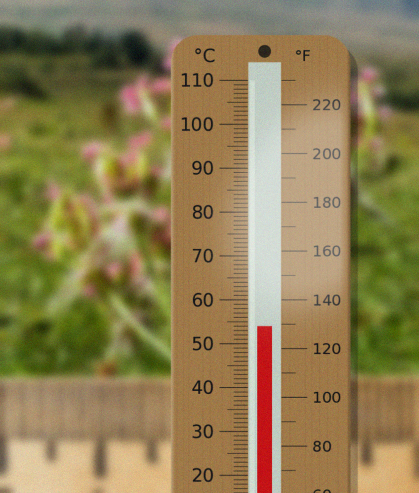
54 (°C)
